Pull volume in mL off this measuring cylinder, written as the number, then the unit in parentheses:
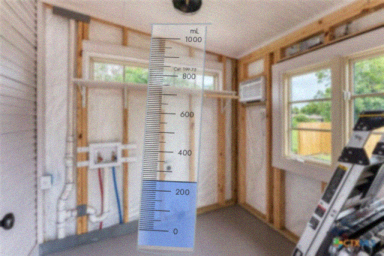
250 (mL)
